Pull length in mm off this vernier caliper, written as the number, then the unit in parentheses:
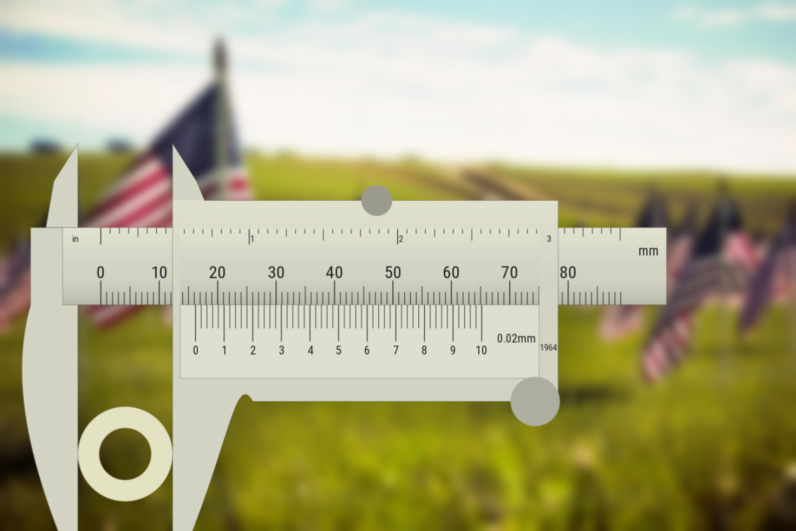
16.2 (mm)
